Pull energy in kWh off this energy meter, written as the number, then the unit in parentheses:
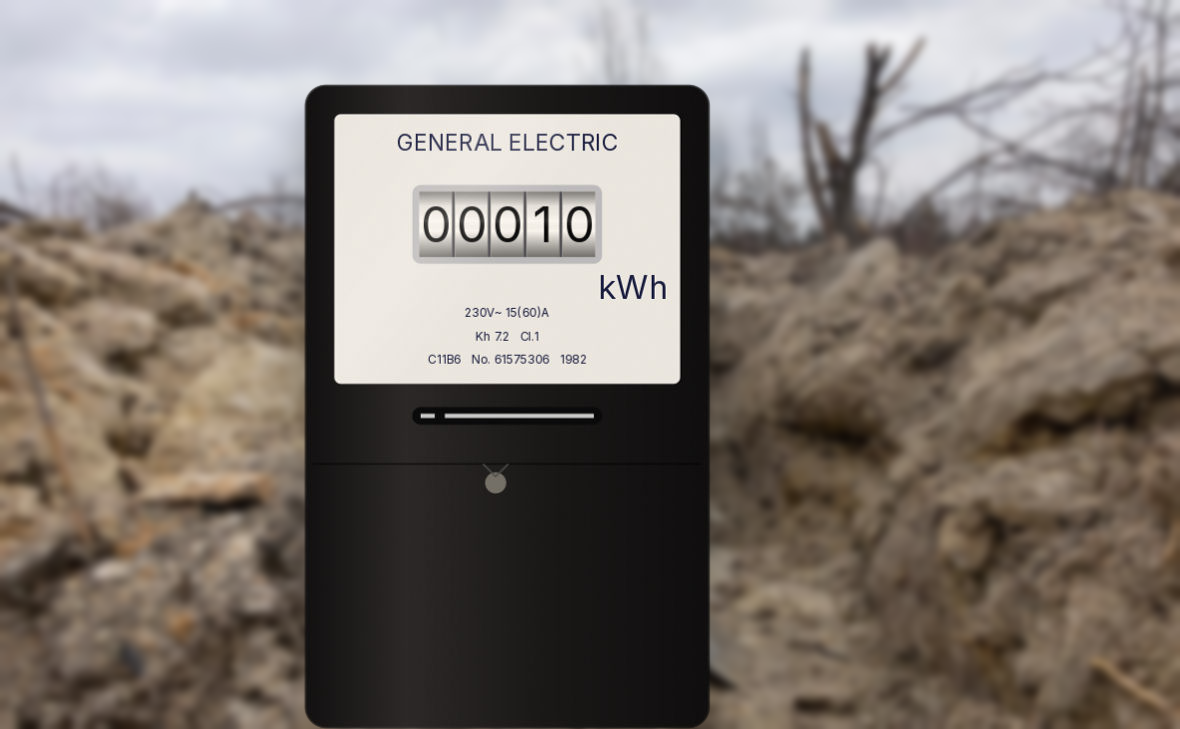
10 (kWh)
